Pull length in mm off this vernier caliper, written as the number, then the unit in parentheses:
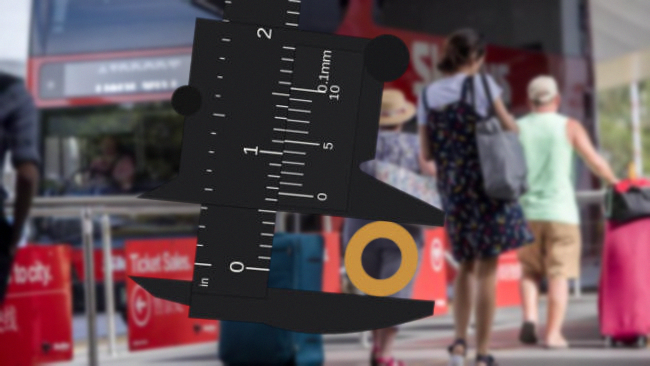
6.6 (mm)
